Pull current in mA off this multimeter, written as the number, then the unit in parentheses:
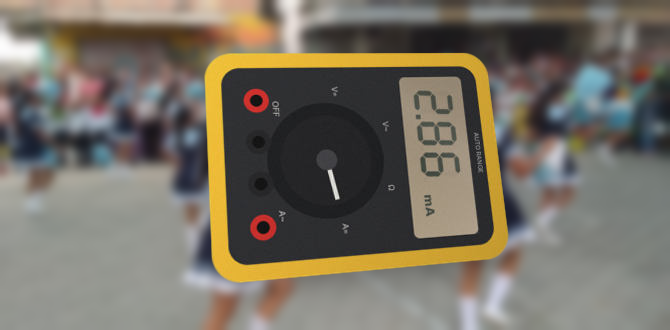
2.86 (mA)
